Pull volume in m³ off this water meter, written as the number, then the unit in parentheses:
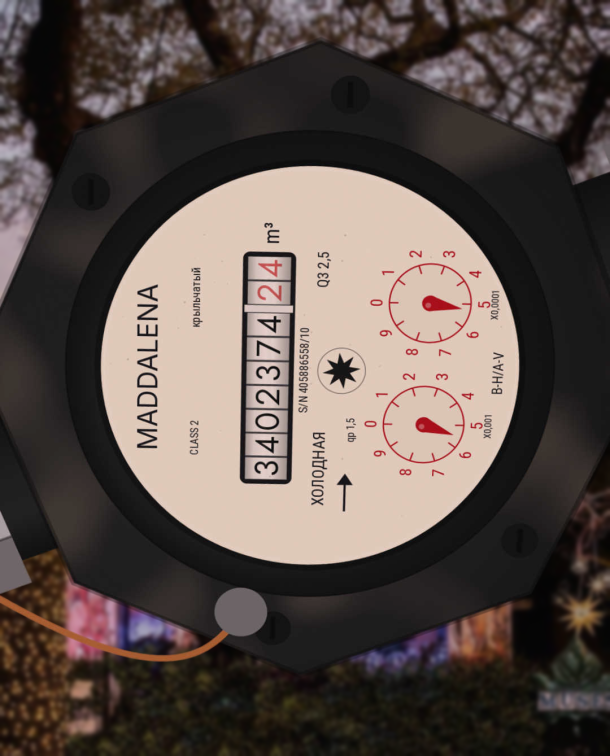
3402374.2455 (m³)
